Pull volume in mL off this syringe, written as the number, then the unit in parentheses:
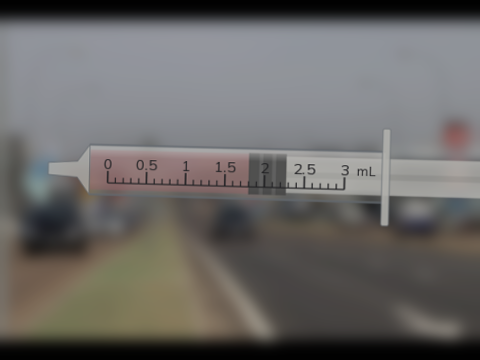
1.8 (mL)
